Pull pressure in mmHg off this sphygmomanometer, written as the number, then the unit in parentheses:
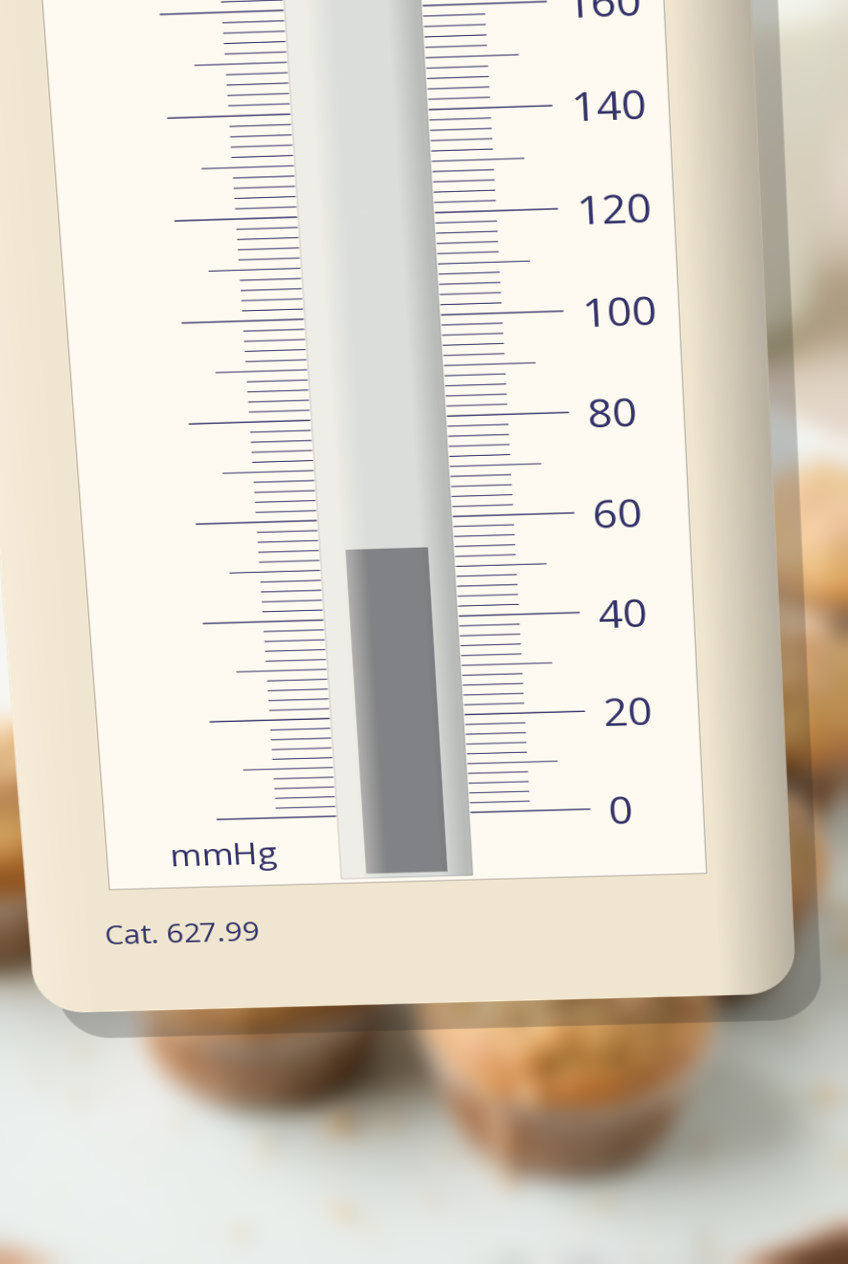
54 (mmHg)
